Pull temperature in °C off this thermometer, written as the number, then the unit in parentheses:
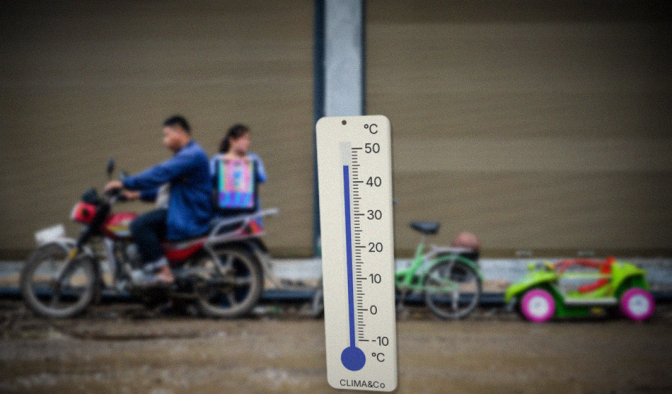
45 (°C)
